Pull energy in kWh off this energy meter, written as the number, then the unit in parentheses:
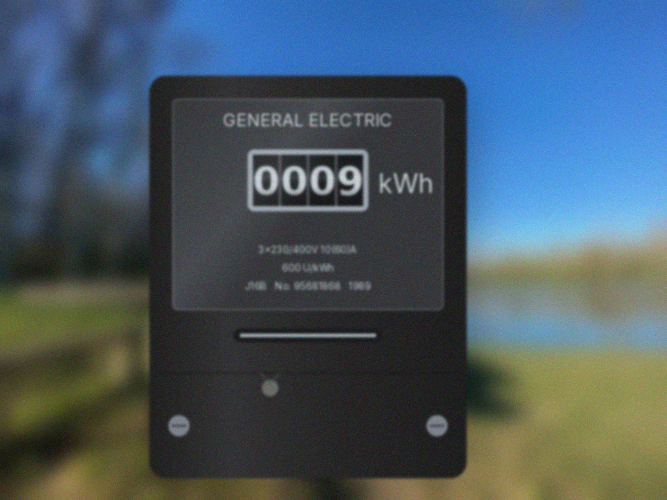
9 (kWh)
